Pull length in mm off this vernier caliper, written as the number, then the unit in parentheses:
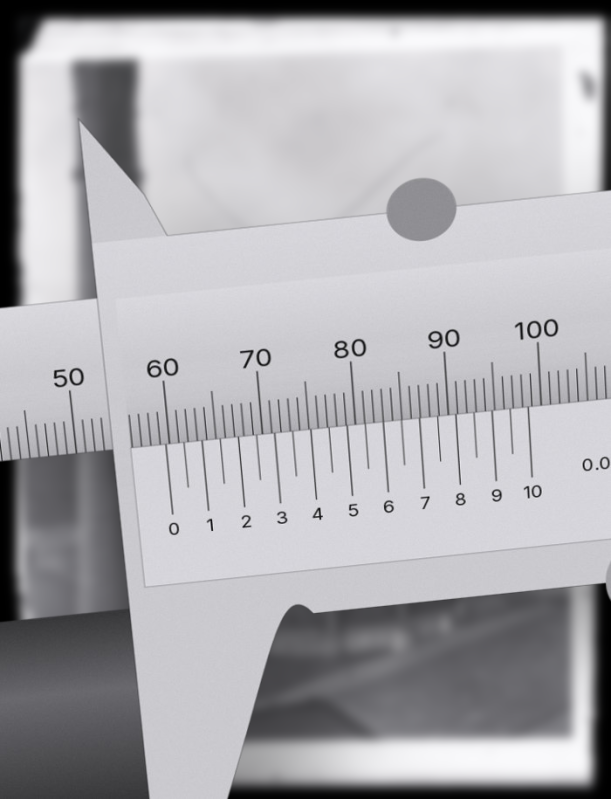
59.6 (mm)
